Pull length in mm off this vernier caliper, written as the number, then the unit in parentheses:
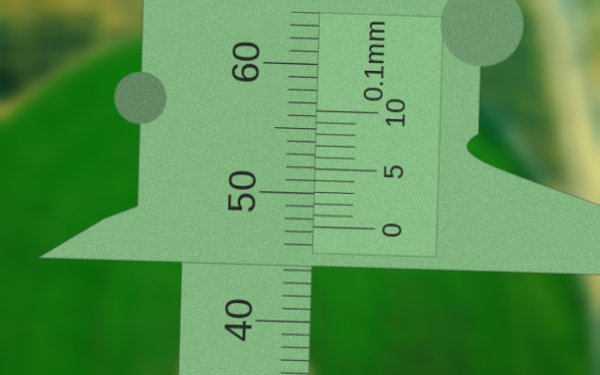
47.4 (mm)
